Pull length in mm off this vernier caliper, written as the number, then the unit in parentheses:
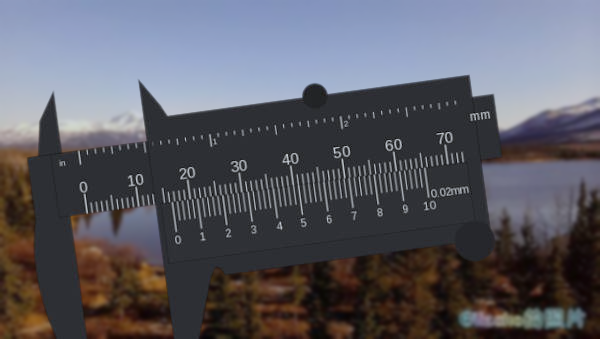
16.5 (mm)
